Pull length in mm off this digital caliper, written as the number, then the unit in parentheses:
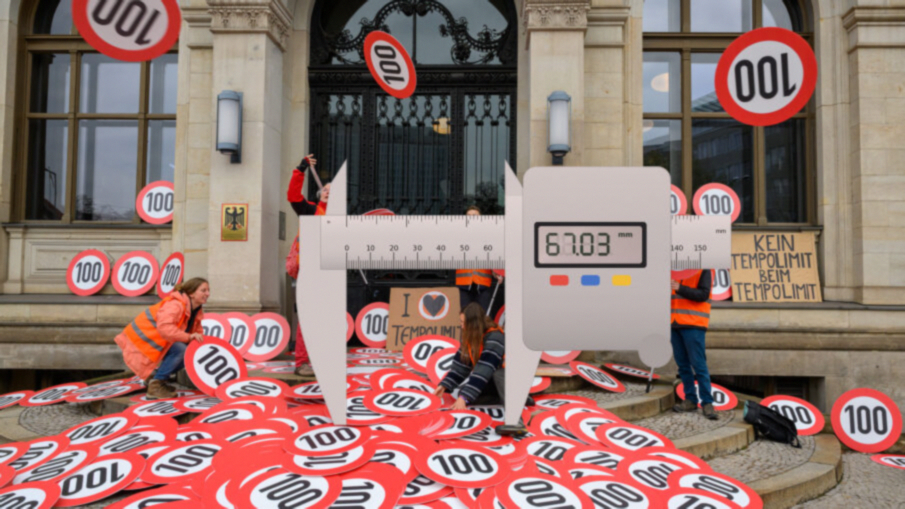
67.03 (mm)
